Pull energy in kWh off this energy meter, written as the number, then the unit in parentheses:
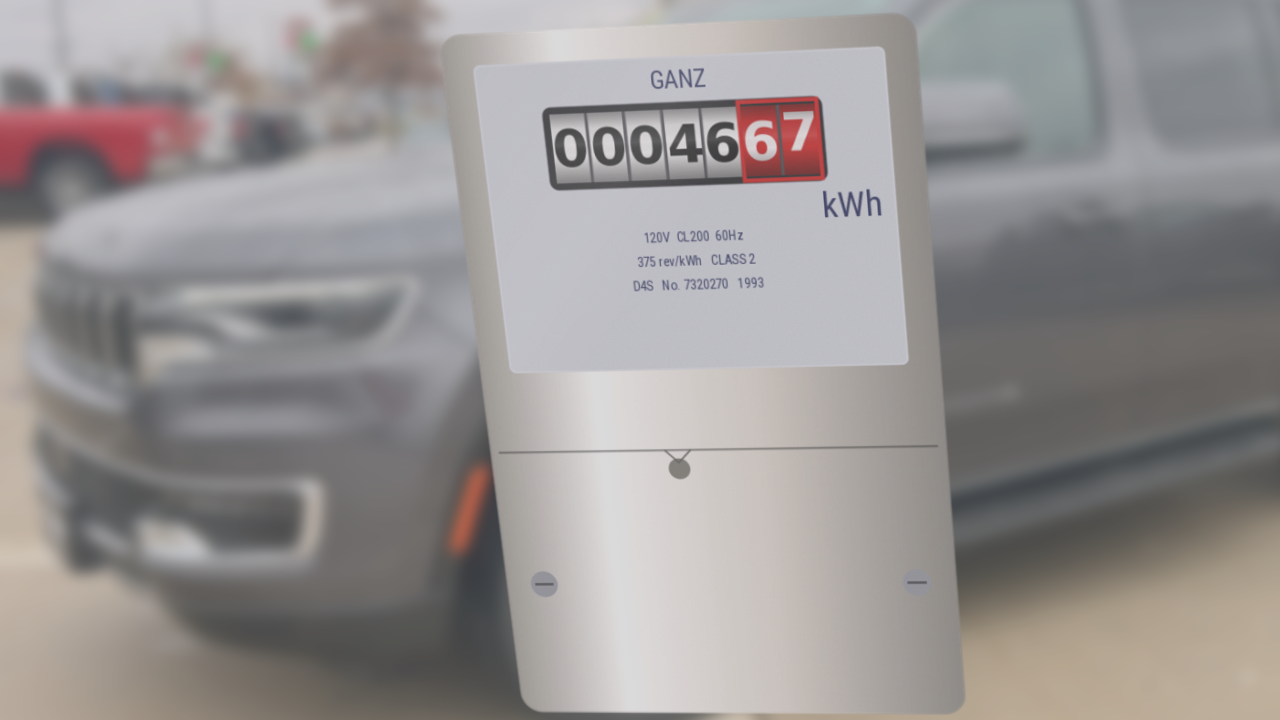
46.67 (kWh)
